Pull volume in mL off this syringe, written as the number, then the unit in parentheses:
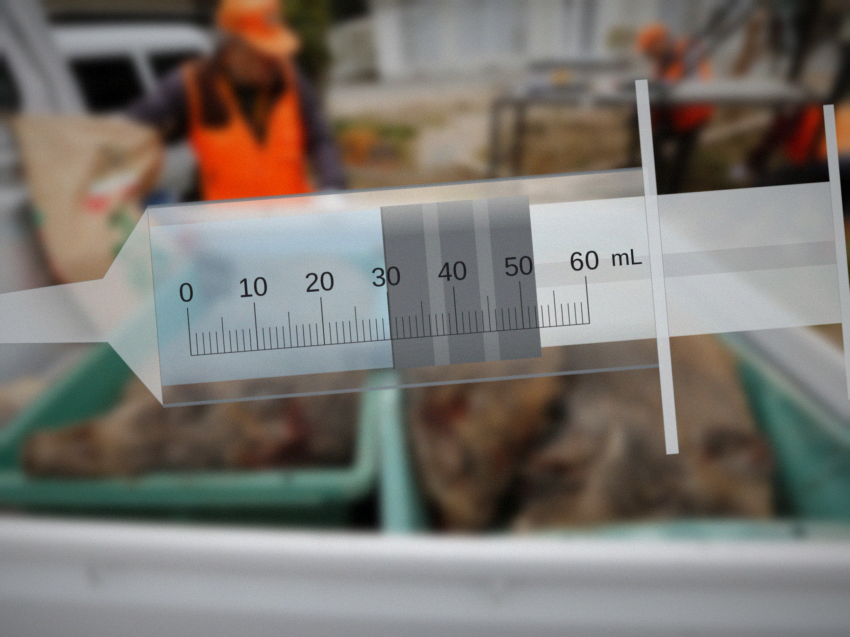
30 (mL)
